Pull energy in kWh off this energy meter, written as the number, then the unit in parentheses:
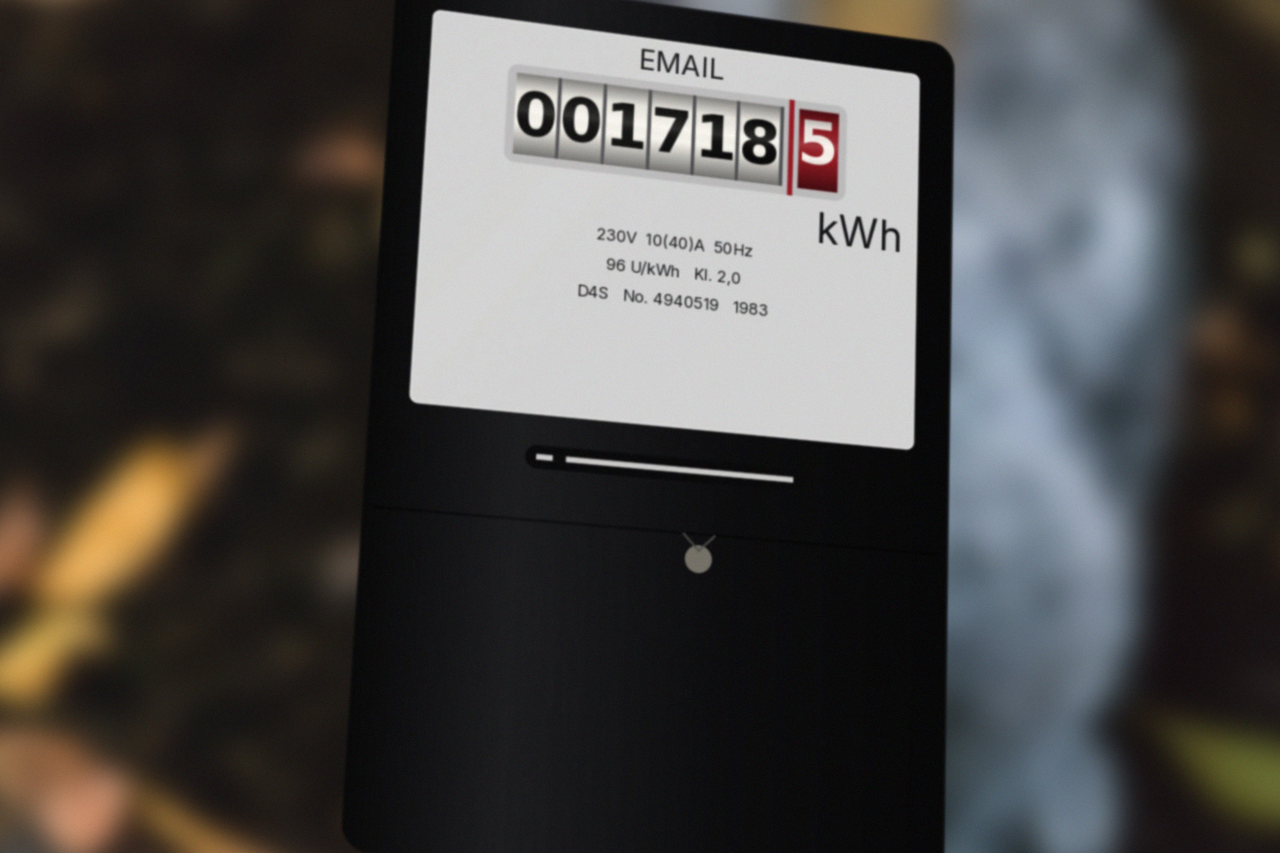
1718.5 (kWh)
